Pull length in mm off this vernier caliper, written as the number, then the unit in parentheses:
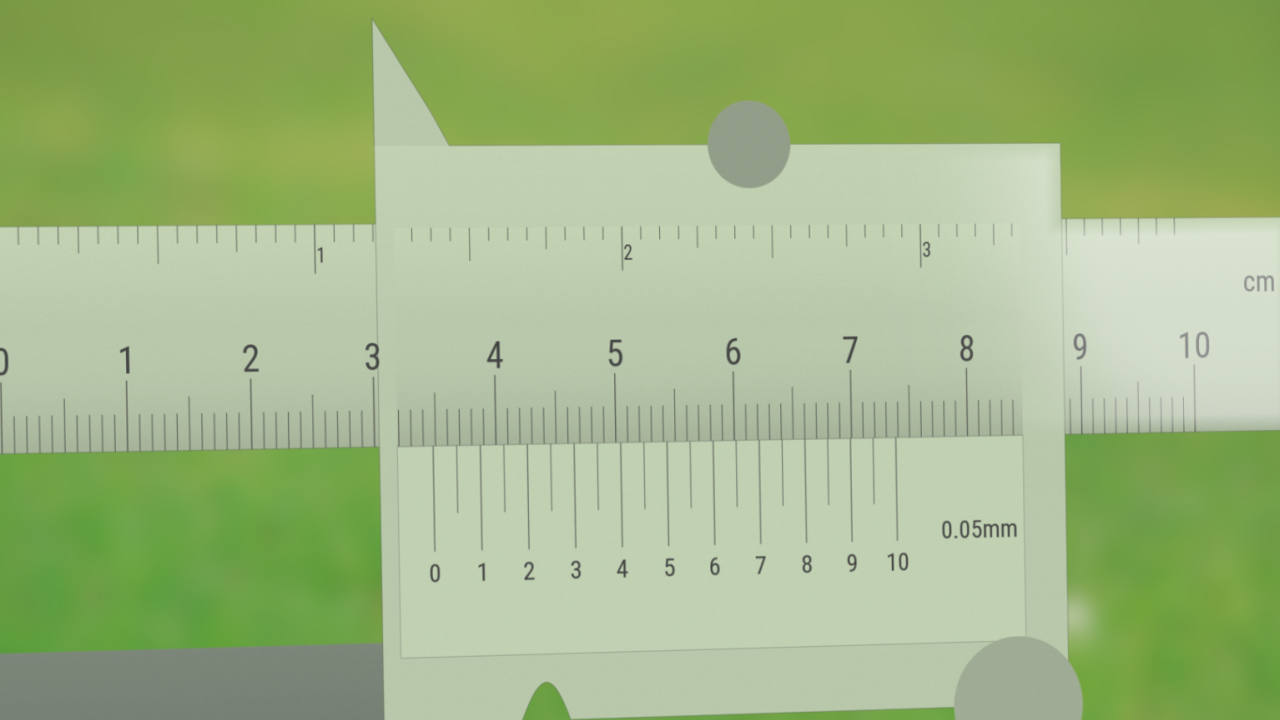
34.8 (mm)
